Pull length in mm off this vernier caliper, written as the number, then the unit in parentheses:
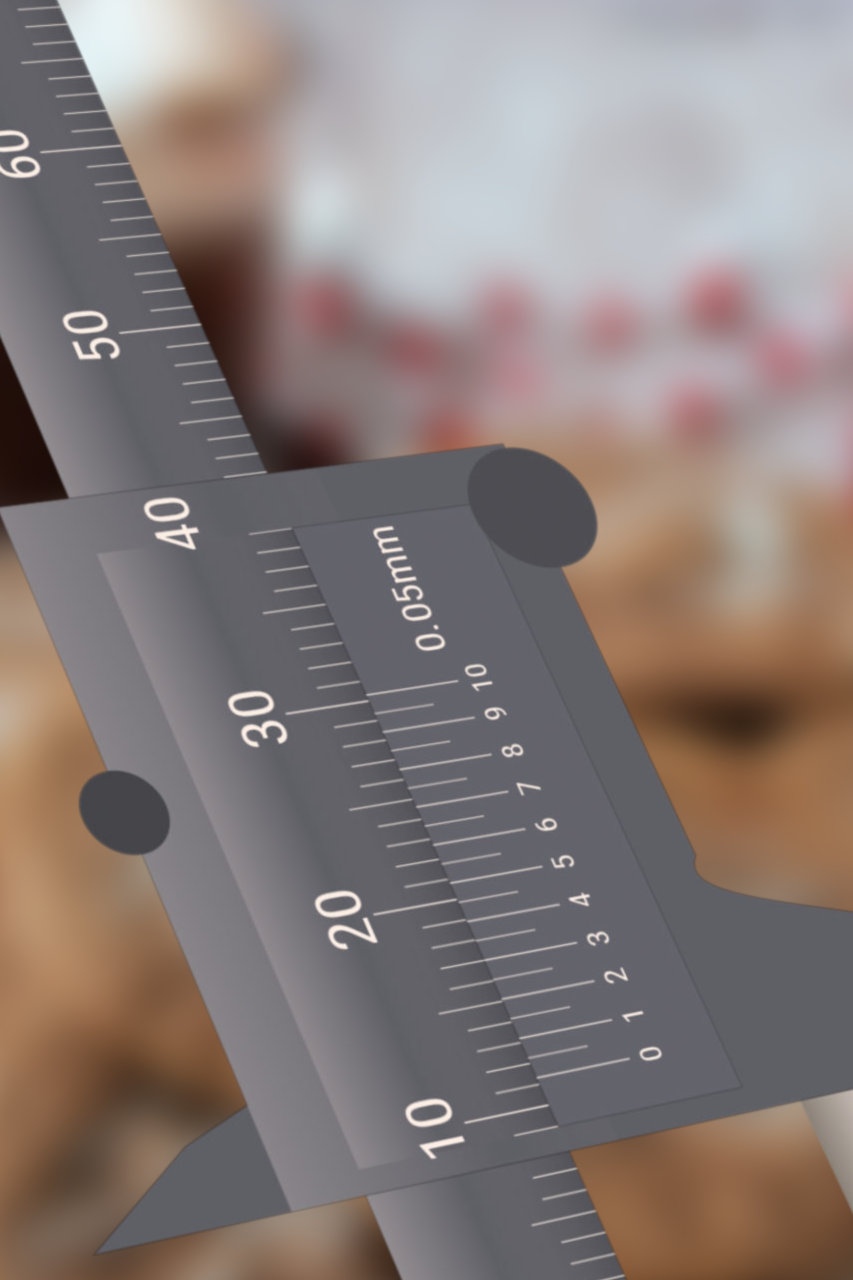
11.3 (mm)
